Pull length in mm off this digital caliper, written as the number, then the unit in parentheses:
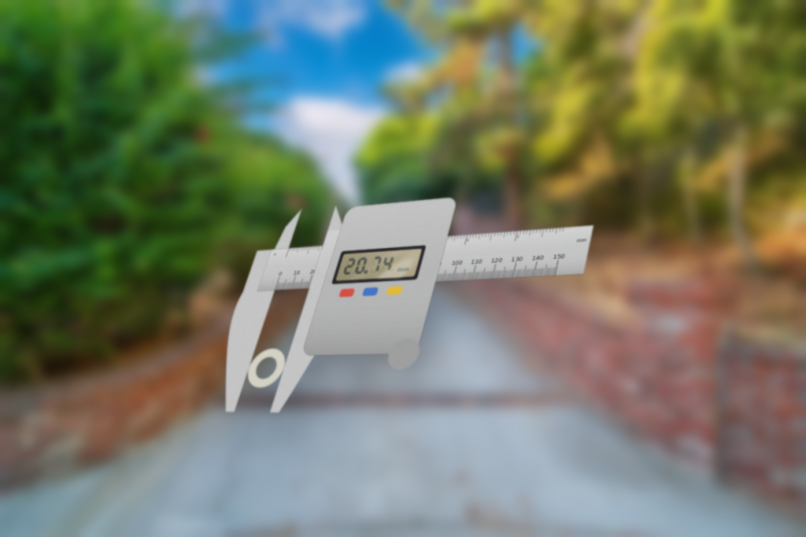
20.74 (mm)
